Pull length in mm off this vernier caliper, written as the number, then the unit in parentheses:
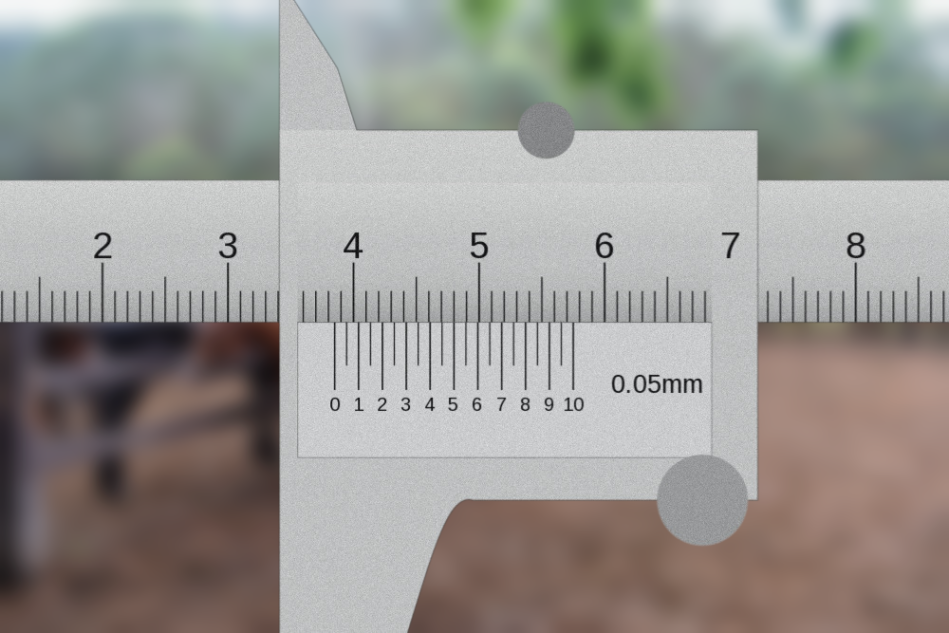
38.5 (mm)
